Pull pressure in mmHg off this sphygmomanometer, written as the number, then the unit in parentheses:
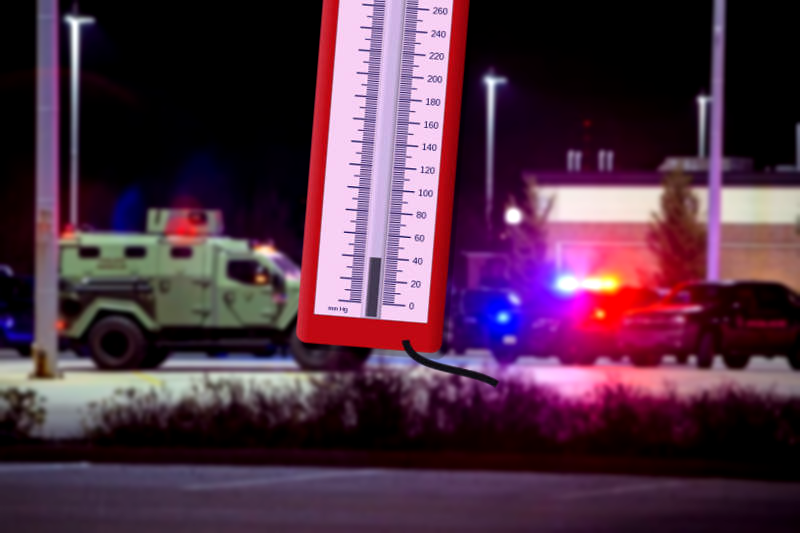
40 (mmHg)
